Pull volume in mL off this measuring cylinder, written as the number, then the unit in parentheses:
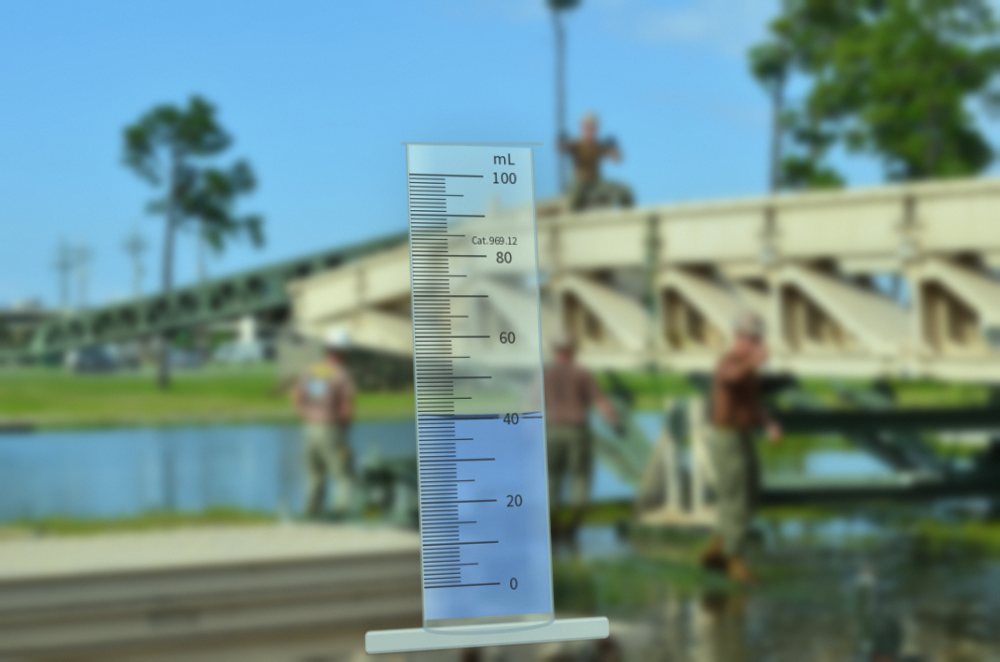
40 (mL)
